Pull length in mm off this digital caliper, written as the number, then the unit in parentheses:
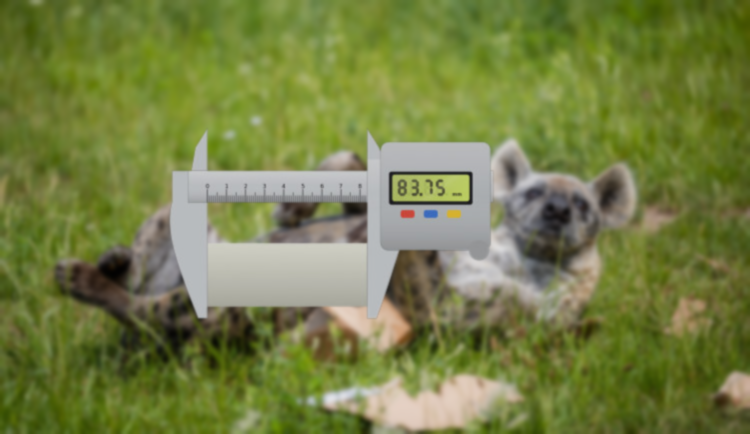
83.75 (mm)
